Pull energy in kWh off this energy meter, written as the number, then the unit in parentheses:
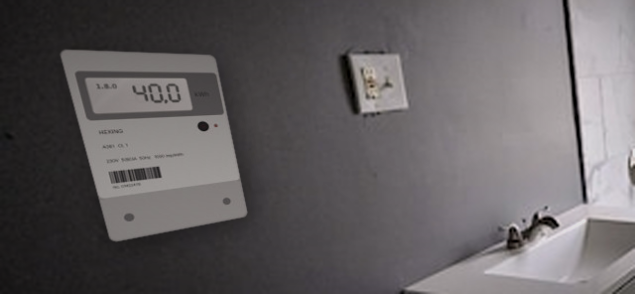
40.0 (kWh)
